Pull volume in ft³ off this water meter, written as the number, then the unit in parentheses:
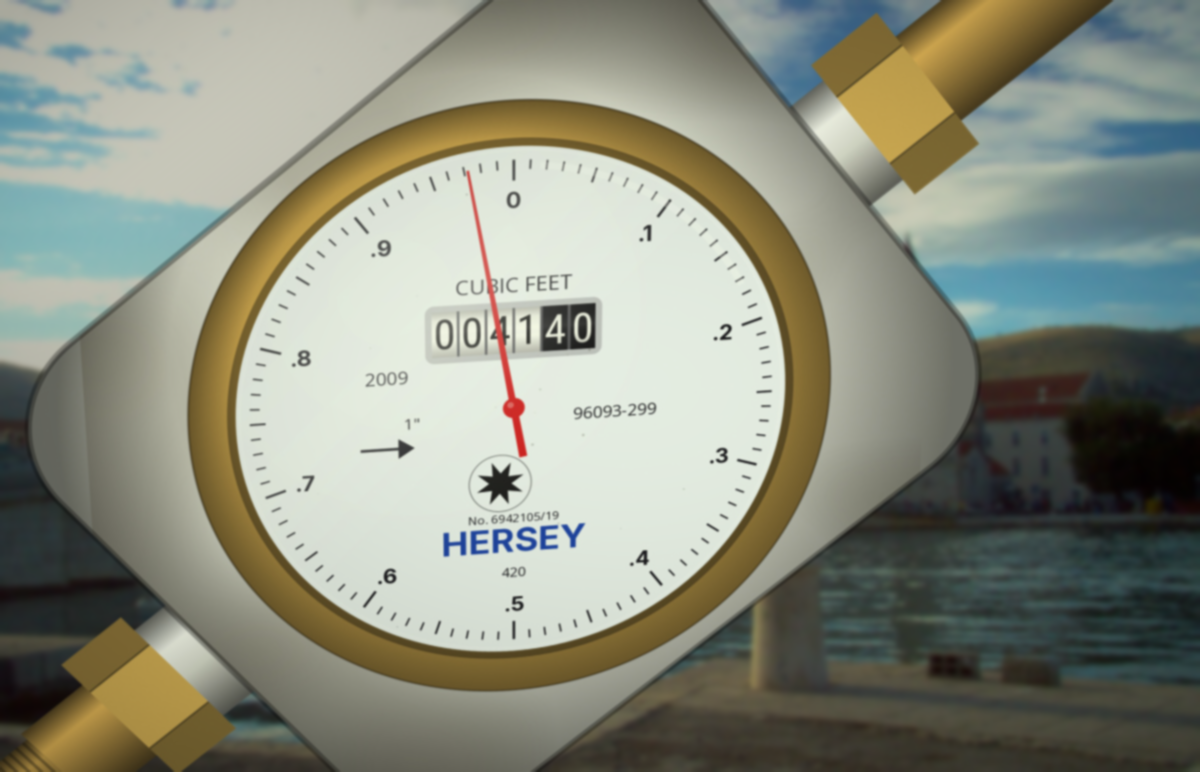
4139.97 (ft³)
